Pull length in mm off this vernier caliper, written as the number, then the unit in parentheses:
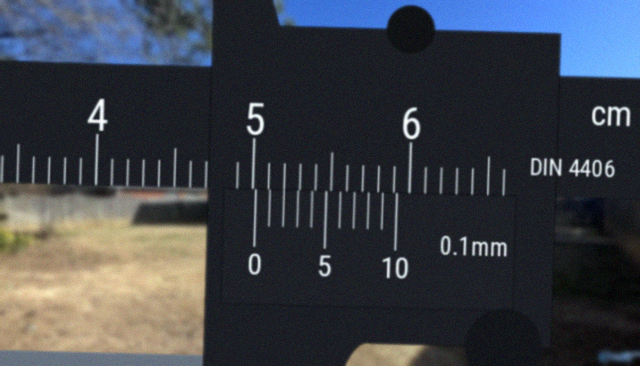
50.2 (mm)
